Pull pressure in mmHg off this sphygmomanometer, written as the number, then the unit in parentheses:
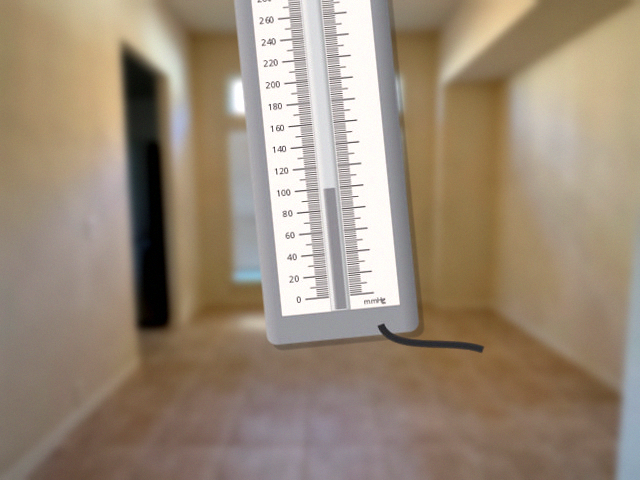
100 (mmHg)
